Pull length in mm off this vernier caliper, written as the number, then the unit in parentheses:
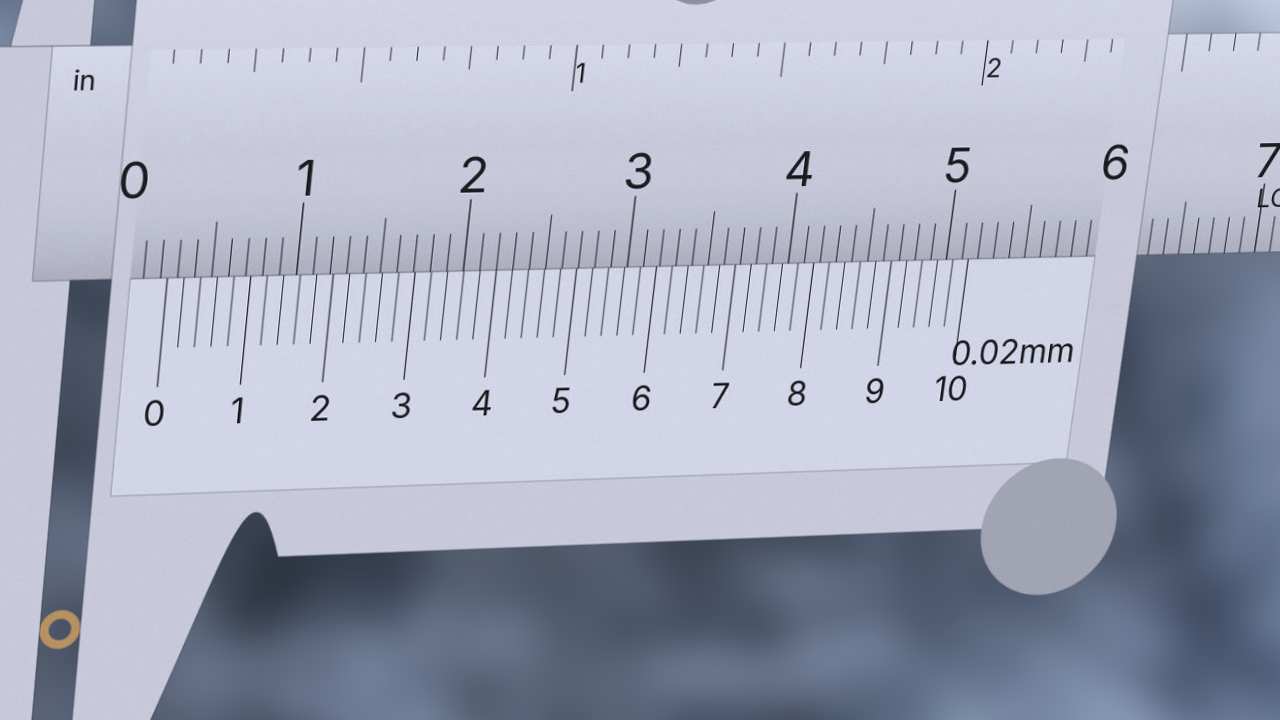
2.4 (mm)
